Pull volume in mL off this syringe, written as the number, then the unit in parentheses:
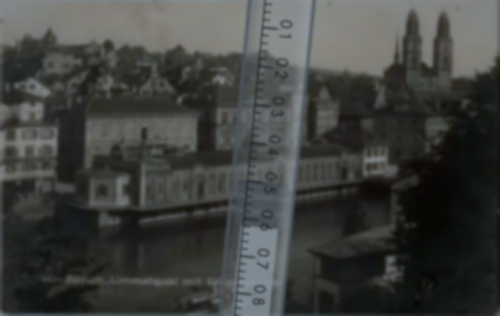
0.5 (mL)
